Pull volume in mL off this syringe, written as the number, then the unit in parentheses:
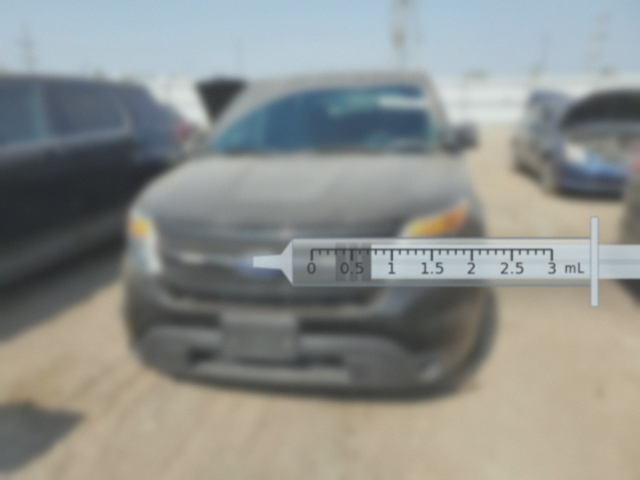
0.3 (mL)
